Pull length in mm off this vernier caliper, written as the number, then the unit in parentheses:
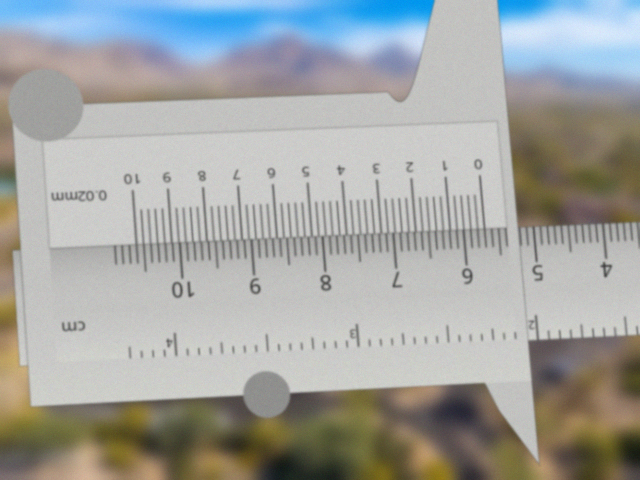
57.0 (mm)
